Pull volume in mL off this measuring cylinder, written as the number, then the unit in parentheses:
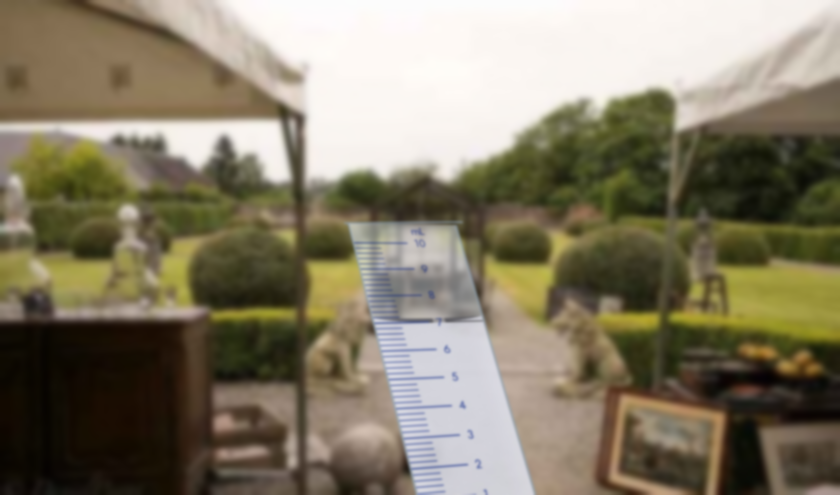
7 (mL)
